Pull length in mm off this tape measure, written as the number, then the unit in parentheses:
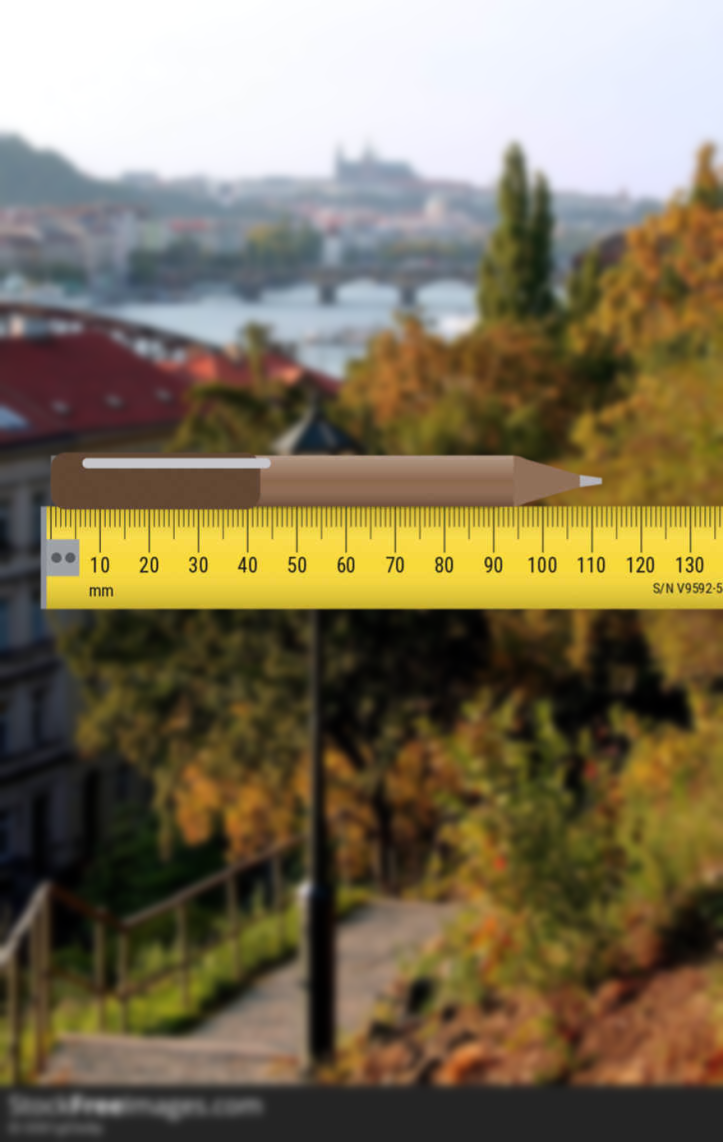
112 (mm)
